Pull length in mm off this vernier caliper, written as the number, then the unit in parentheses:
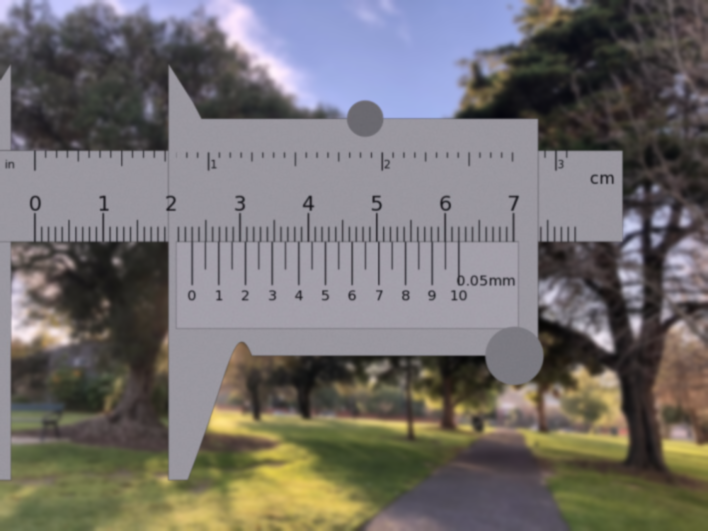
23.0 (mm)
